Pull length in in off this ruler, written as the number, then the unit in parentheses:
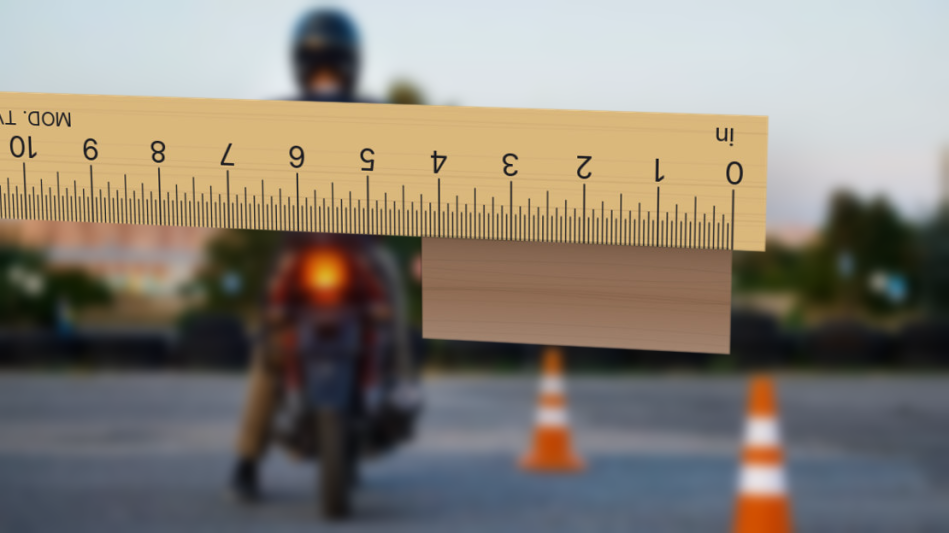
4.25 (in)
